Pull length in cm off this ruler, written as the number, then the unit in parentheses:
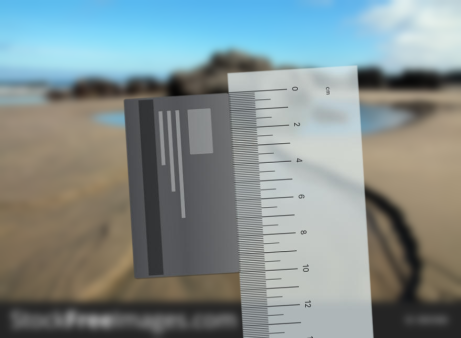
10 (cm)
